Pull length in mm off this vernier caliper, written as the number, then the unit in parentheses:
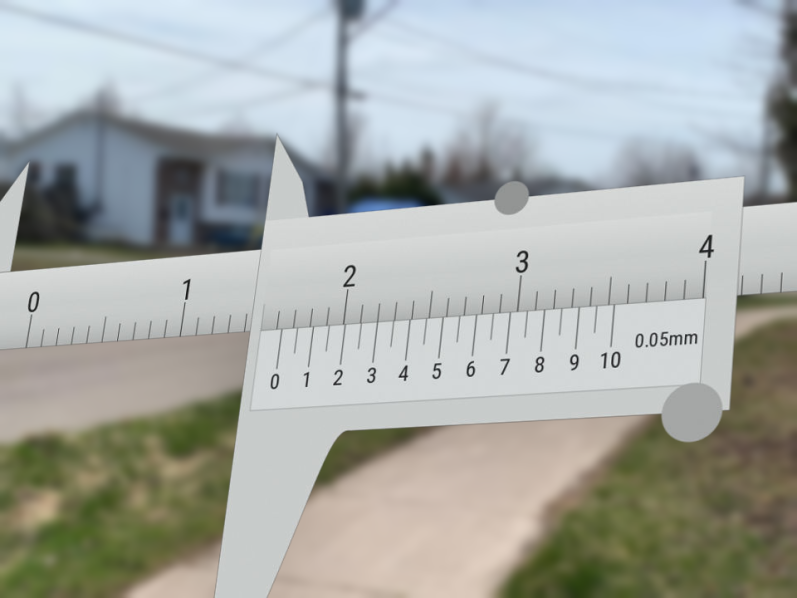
16.3 (mm)
